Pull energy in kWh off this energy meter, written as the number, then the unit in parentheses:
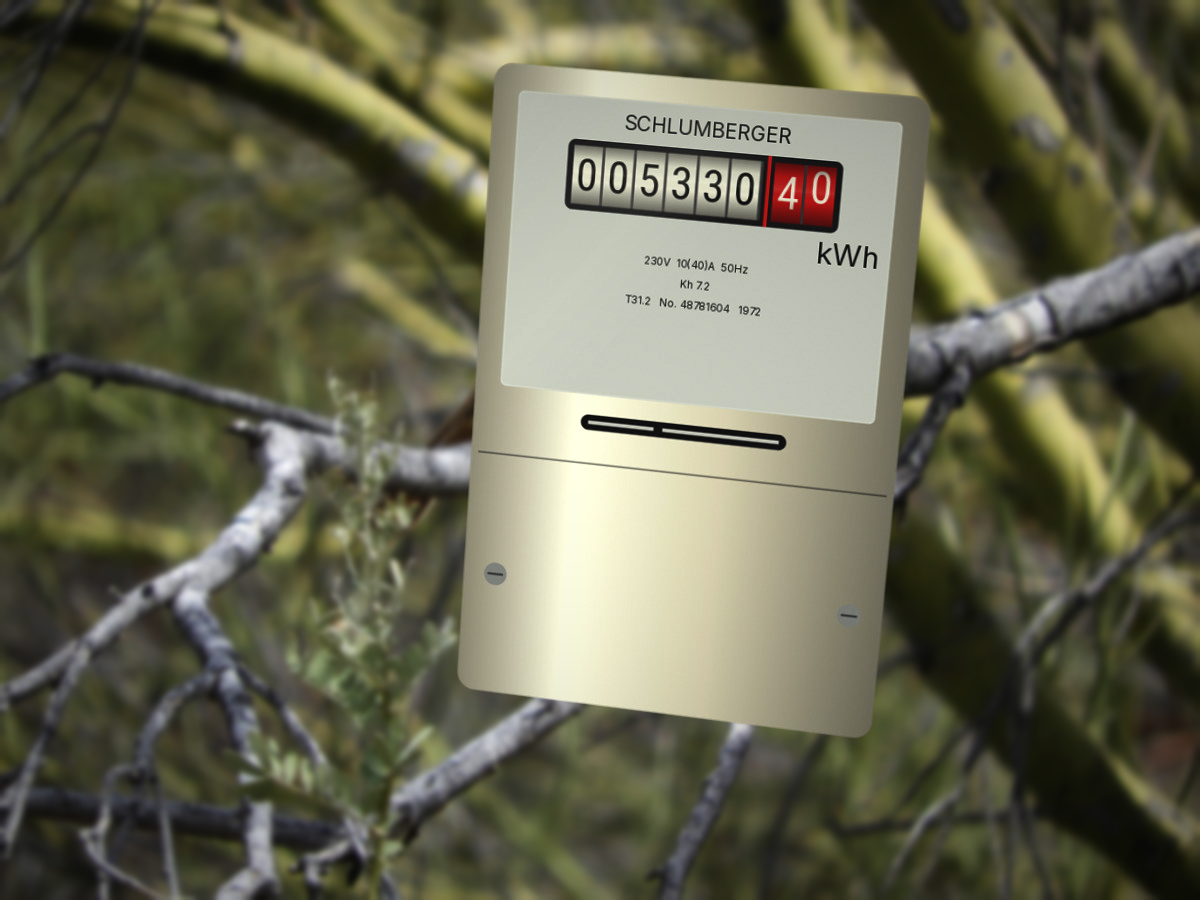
5330.40 (kWh)
